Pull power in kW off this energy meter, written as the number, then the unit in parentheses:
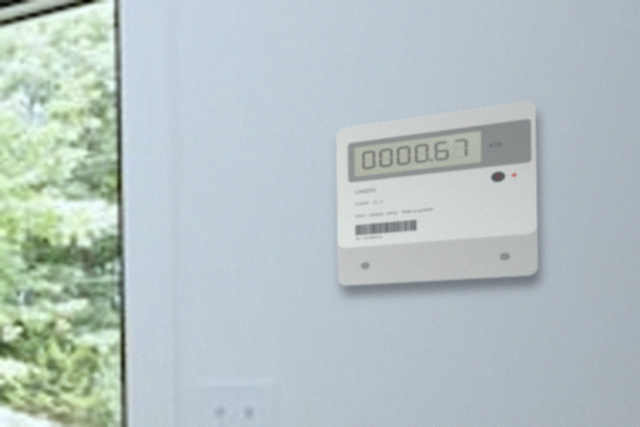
0.67 (kW)
